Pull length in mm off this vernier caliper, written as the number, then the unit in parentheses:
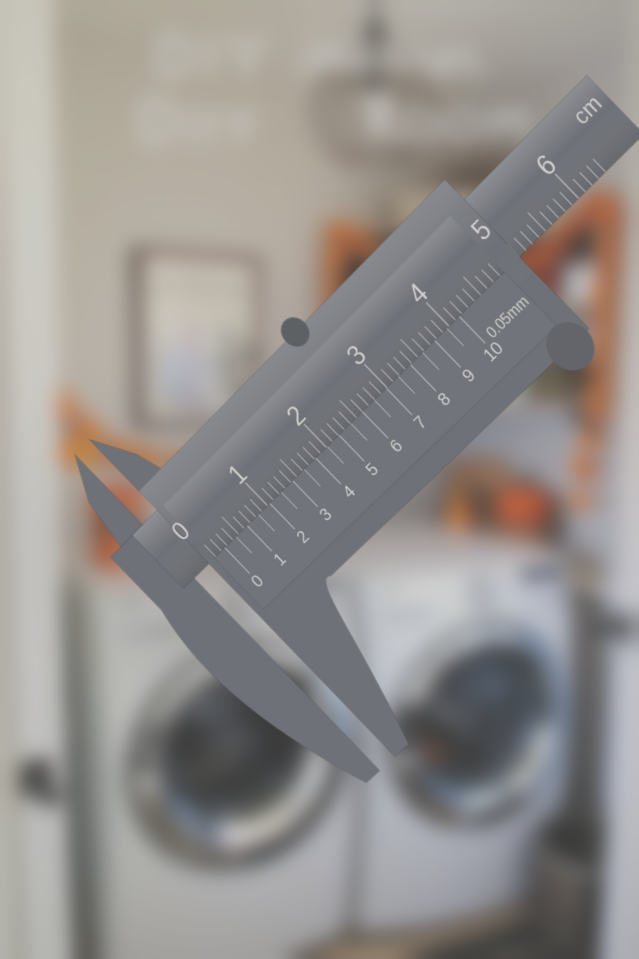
2.6 (mm)
